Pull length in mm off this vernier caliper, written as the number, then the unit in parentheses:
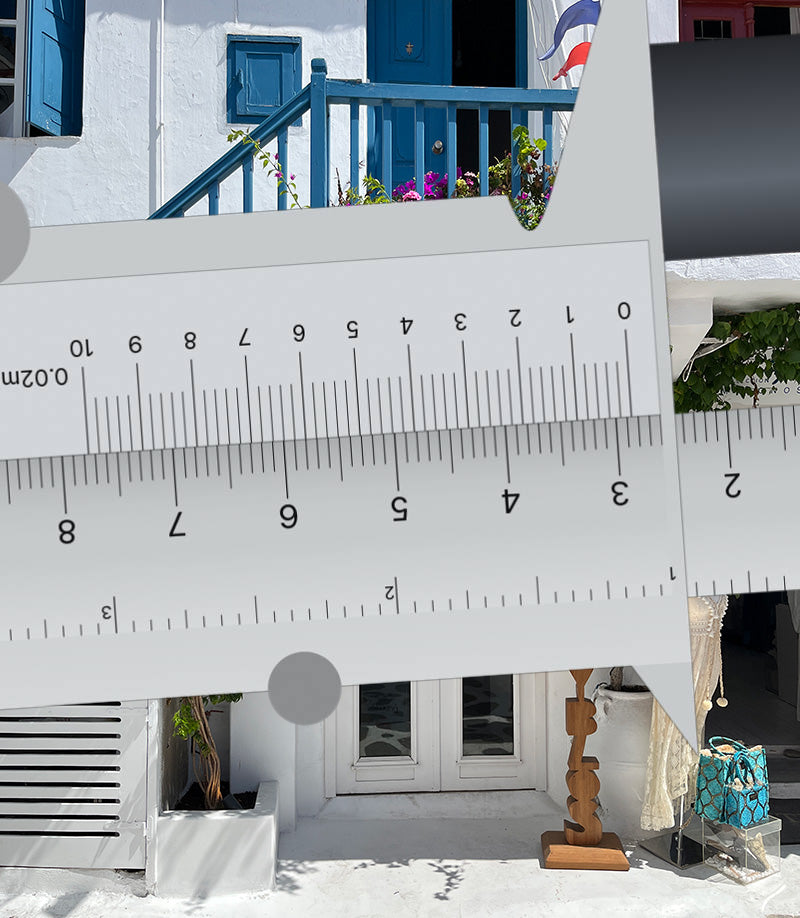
28.6 (mm)
